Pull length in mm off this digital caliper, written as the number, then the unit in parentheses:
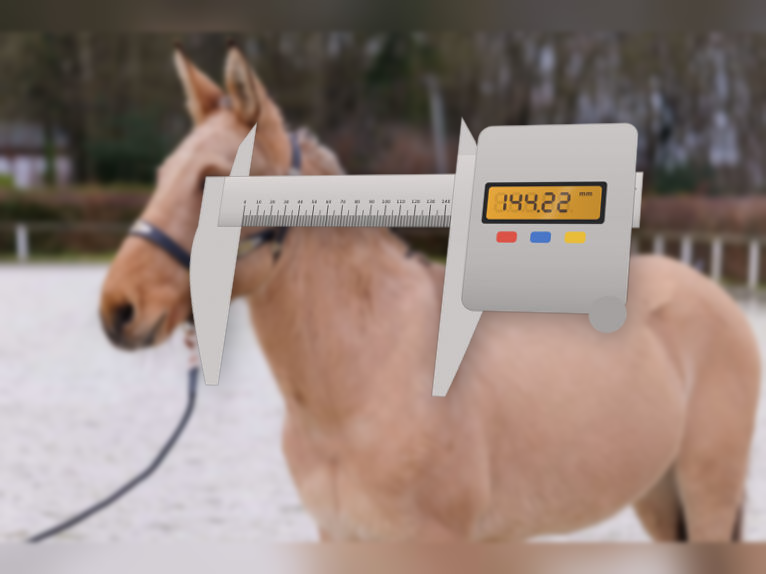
144.22 (mm)
